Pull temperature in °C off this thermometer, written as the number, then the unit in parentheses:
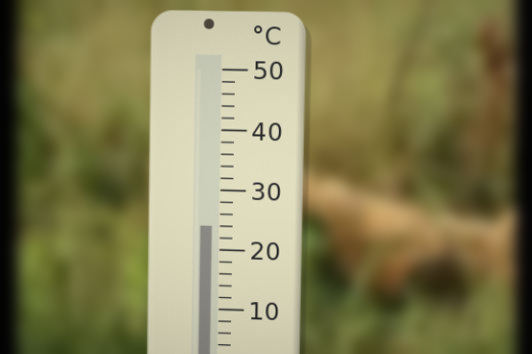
24 (°C)
